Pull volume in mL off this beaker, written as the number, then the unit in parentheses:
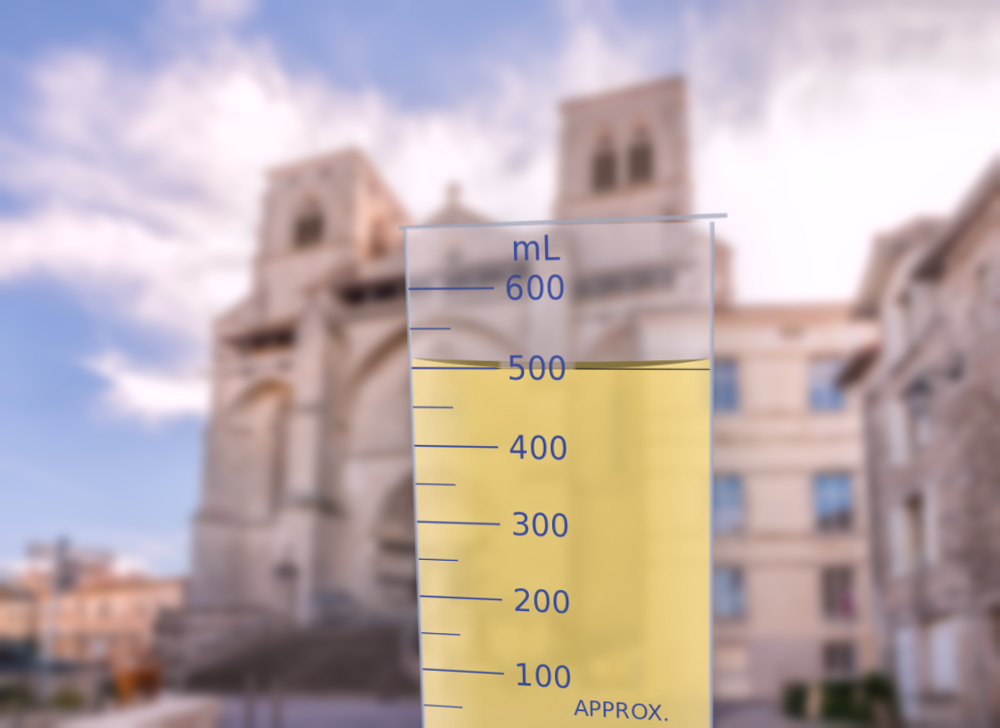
500 (mL)
